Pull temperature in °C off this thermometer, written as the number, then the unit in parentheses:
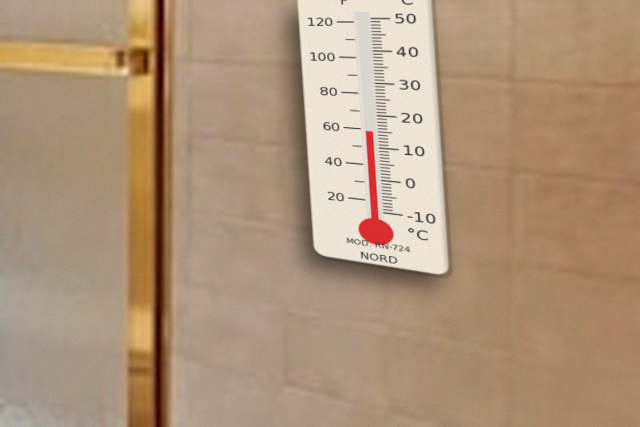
15 (°C)
